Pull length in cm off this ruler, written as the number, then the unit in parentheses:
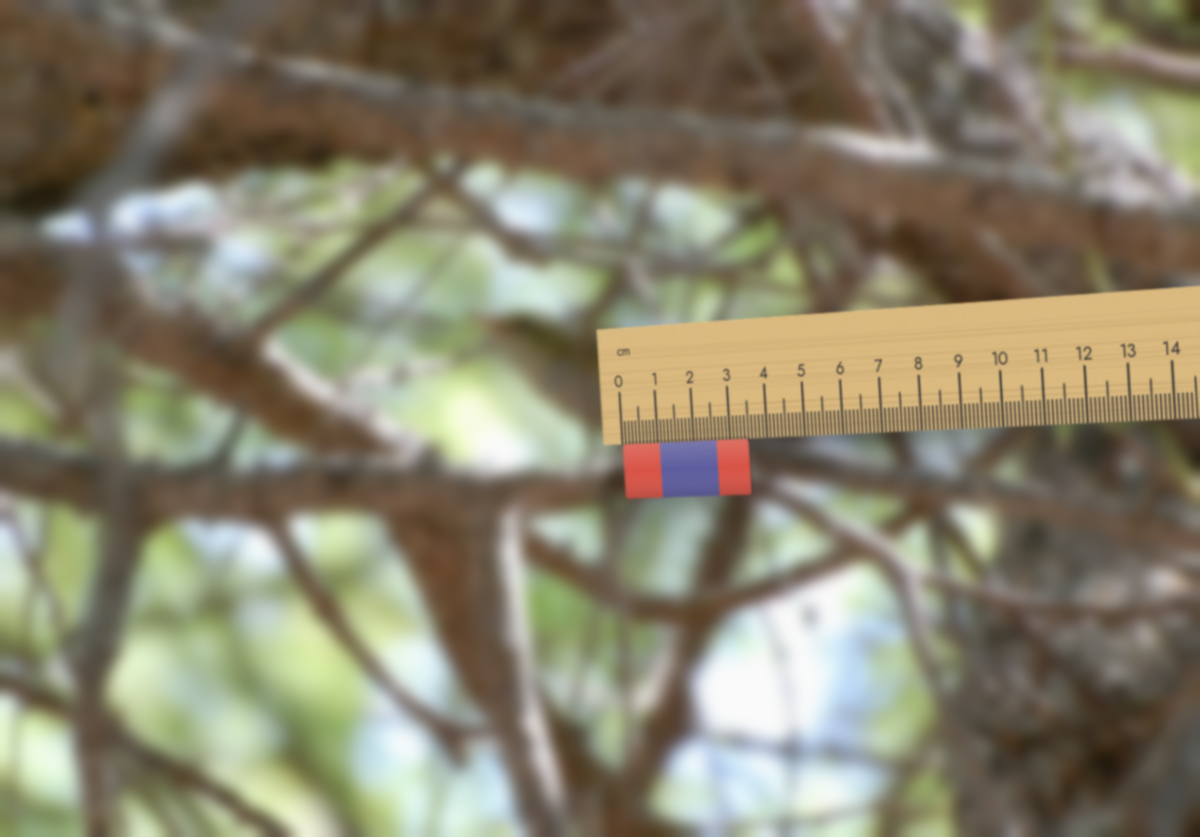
3.5 (cm)
